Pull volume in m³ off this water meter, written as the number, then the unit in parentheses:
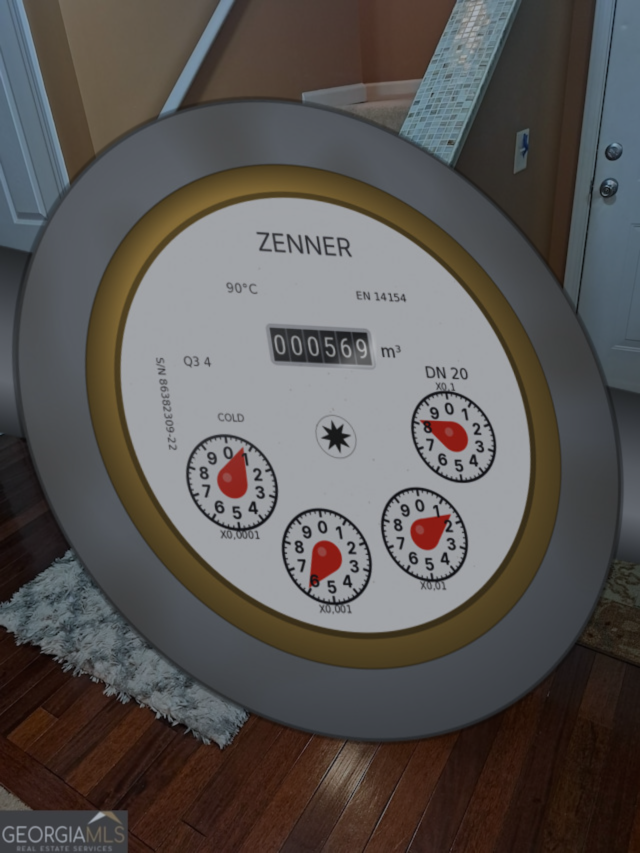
569.8160 (m³)
